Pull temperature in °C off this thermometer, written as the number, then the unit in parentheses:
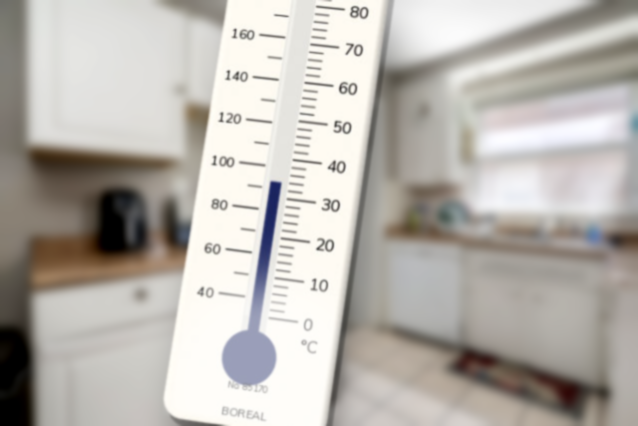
34 (°C)
